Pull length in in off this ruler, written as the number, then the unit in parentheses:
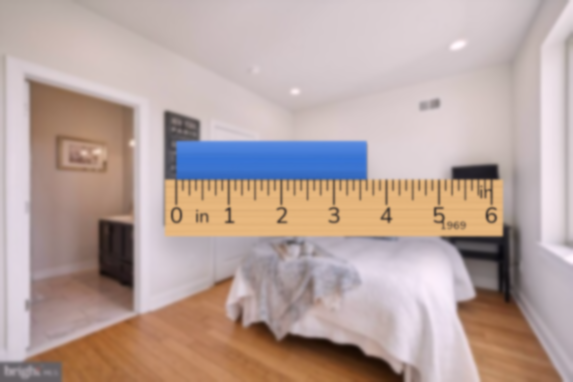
3.625 (in)
